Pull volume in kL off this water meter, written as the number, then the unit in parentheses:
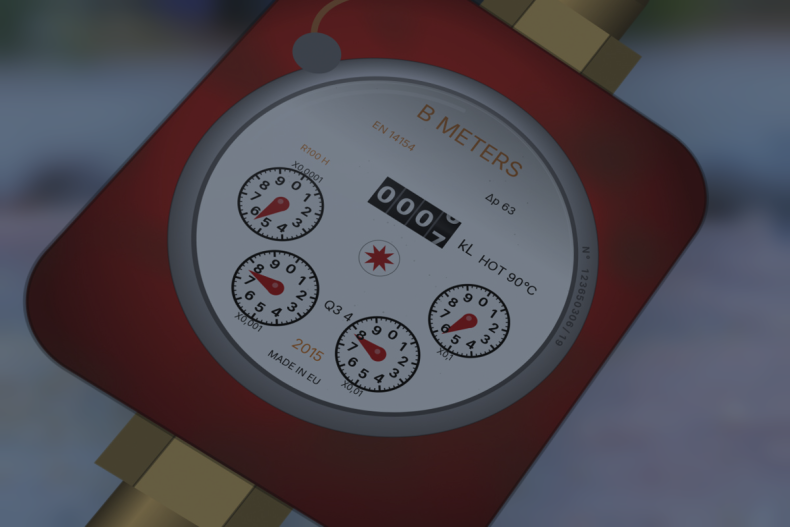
6.5775 (kL)
